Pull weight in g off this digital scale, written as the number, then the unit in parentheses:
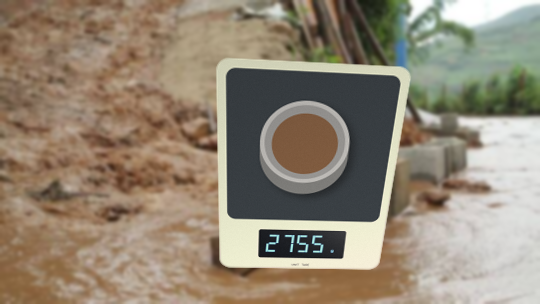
2755 (g)
